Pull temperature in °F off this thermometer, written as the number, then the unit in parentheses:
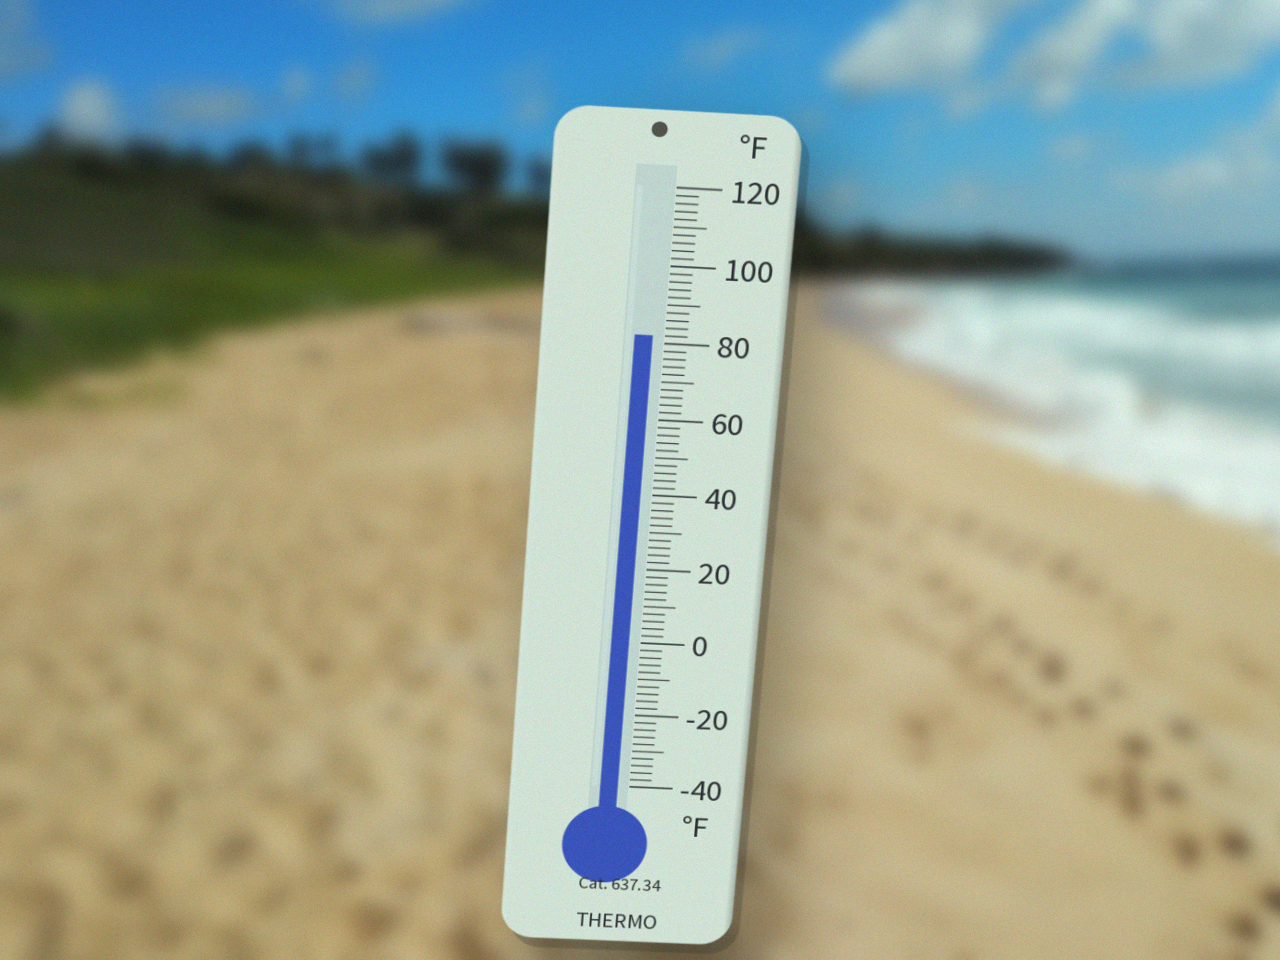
82 (°F)
